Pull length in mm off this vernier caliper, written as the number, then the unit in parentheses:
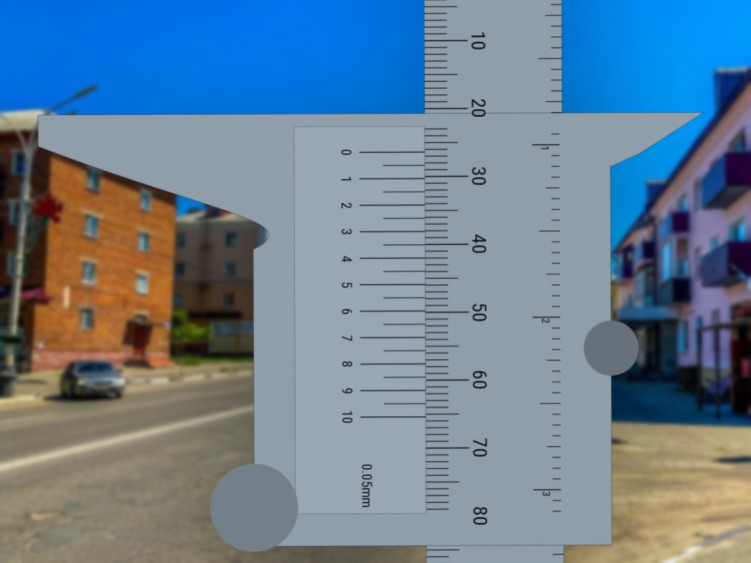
26.4 (mm)
